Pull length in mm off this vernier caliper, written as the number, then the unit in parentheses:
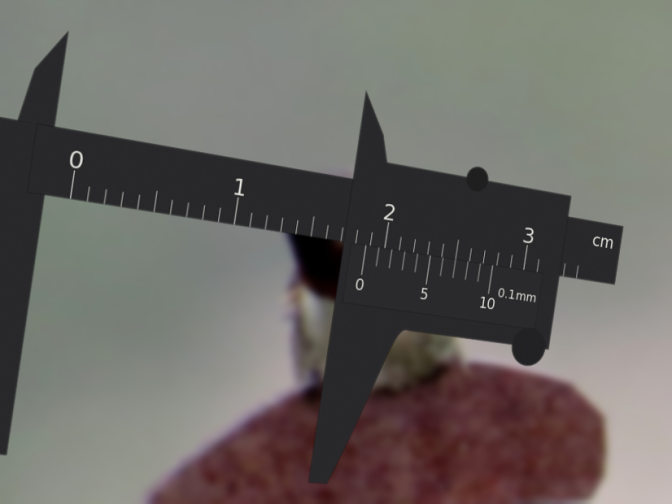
18.7 (mm)
